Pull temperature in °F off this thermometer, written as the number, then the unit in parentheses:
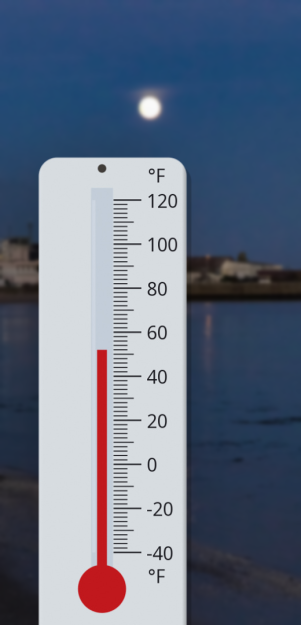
52 (°F)
